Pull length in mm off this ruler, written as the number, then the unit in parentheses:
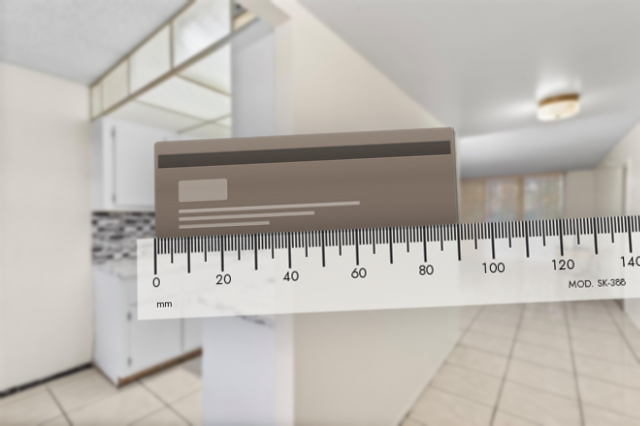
90 (mm)
